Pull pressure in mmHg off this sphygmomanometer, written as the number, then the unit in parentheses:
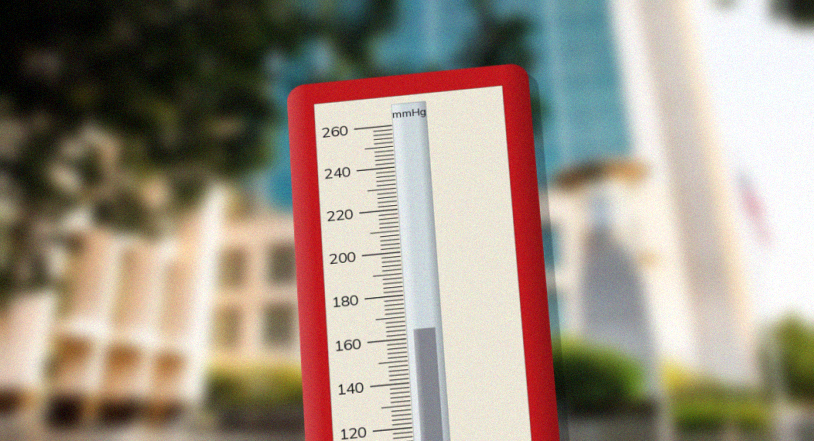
164 (mmHg)
